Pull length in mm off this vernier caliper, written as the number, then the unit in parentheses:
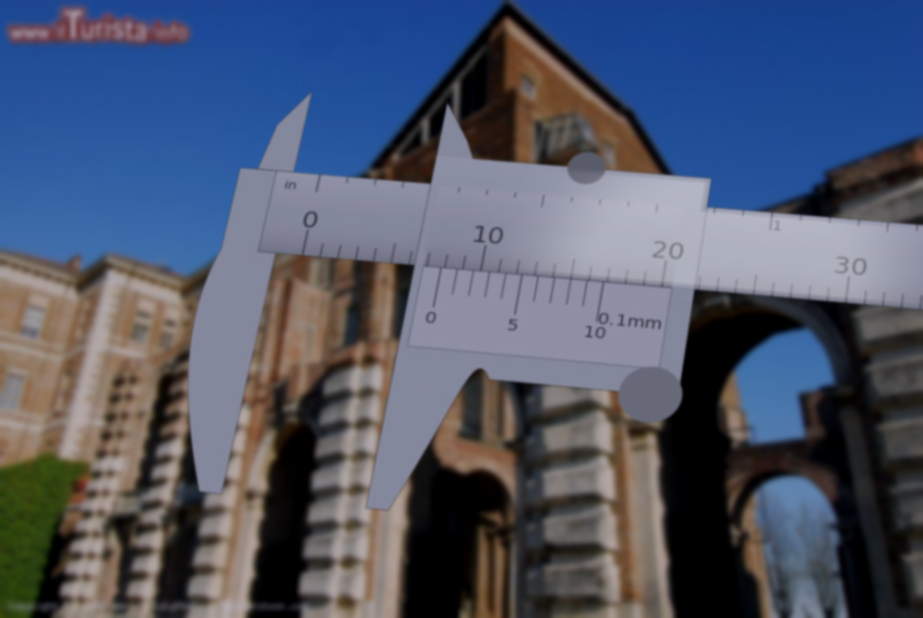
7.8 (mm)
